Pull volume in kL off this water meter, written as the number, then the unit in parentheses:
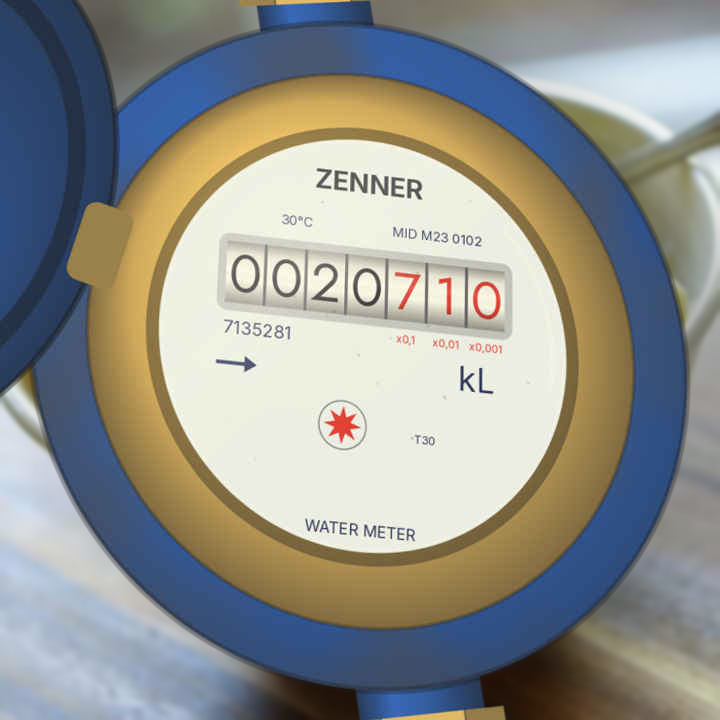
20.710 (kL)
